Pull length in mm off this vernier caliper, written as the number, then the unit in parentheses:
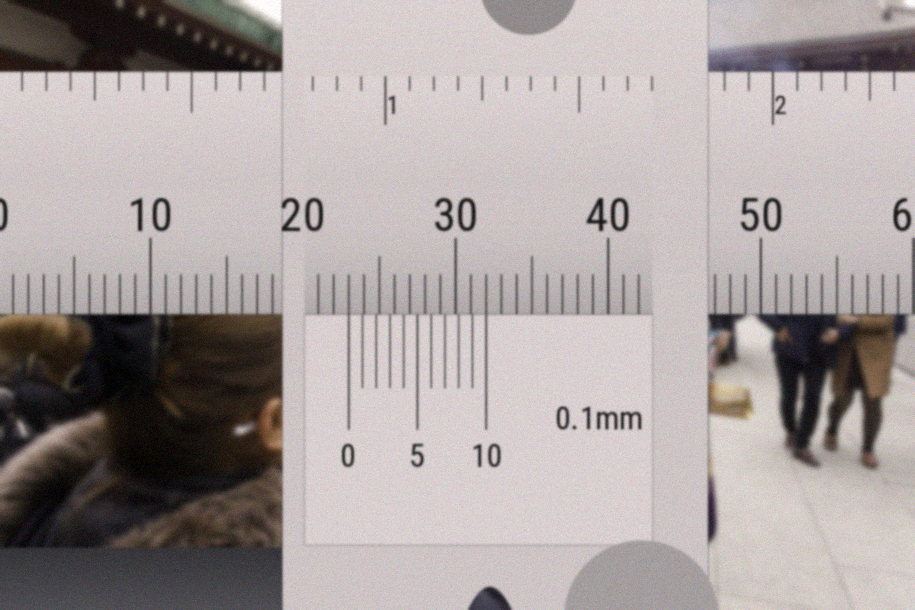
23.0 (mm)
